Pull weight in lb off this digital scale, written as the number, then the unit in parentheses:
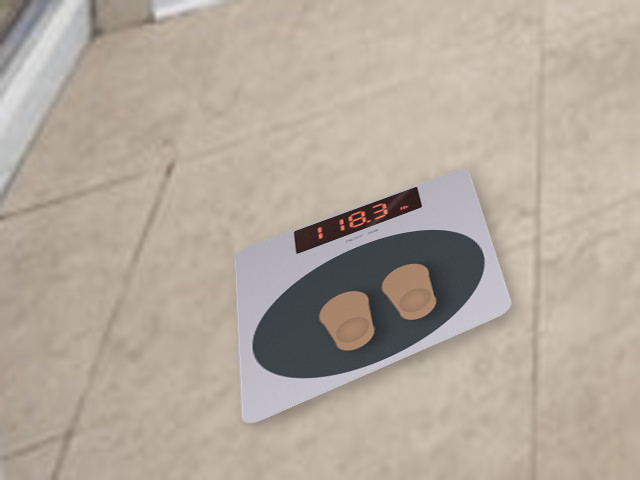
118.3 (lb)
